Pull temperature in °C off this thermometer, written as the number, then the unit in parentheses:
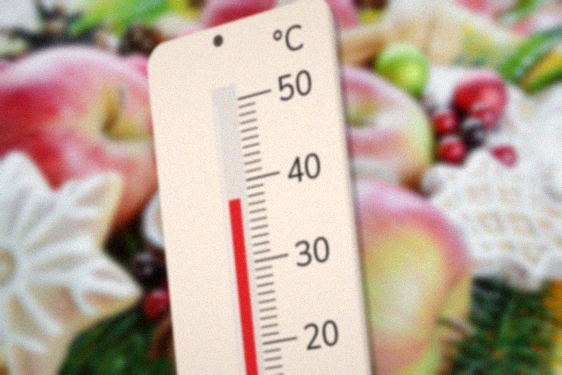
38 (°C)
